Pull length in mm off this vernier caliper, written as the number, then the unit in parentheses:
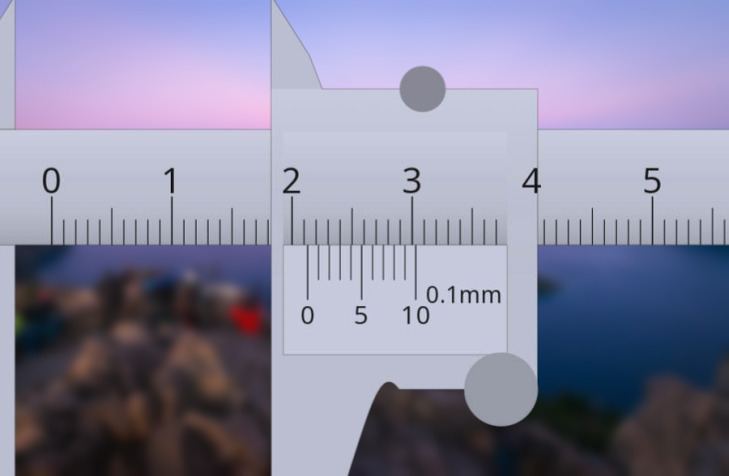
21.3 (mm)
